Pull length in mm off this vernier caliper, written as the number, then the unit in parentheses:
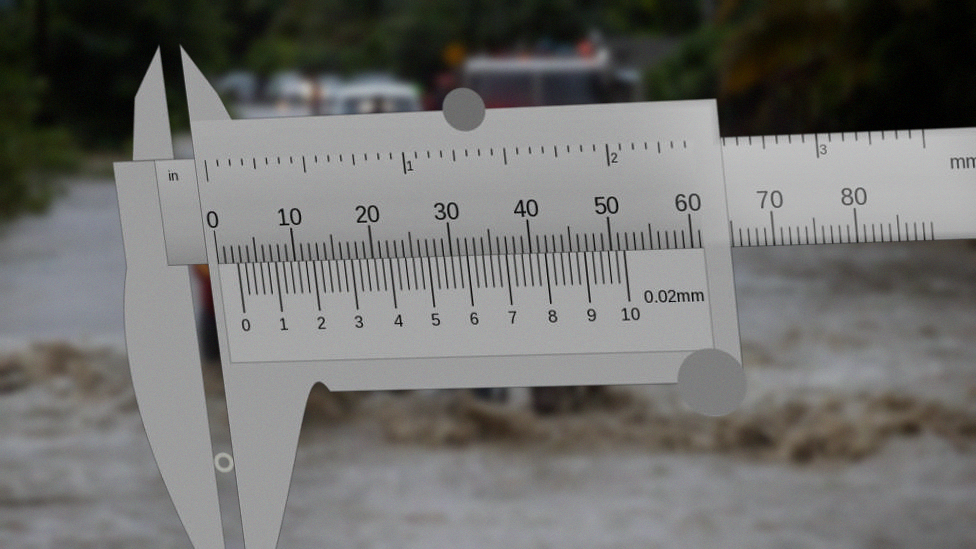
2.6 (mm)
